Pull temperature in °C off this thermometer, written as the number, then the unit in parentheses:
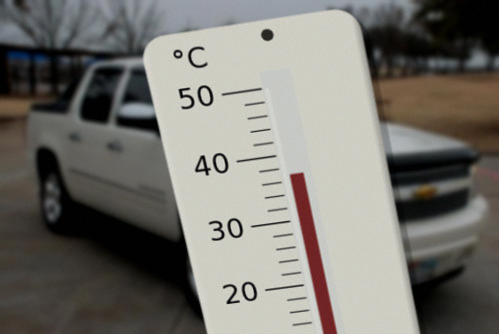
37 (°C)
